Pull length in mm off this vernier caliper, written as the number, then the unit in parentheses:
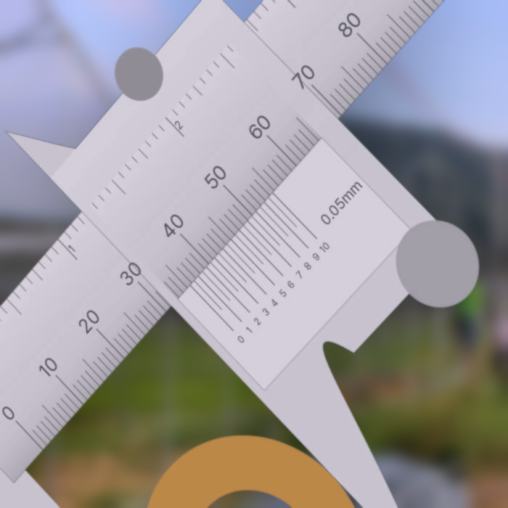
35.6 (mm)
